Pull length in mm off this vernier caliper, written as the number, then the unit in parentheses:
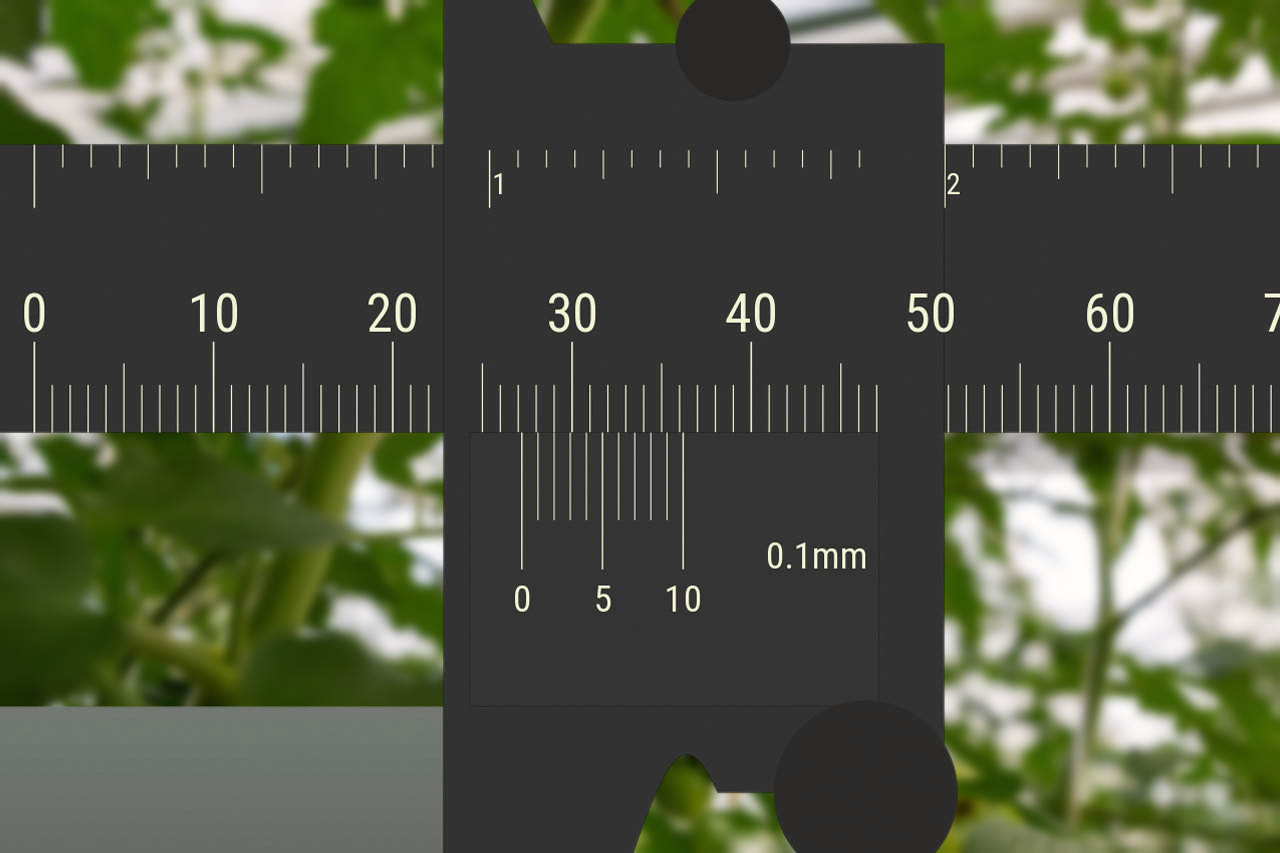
27.2 (mm)
